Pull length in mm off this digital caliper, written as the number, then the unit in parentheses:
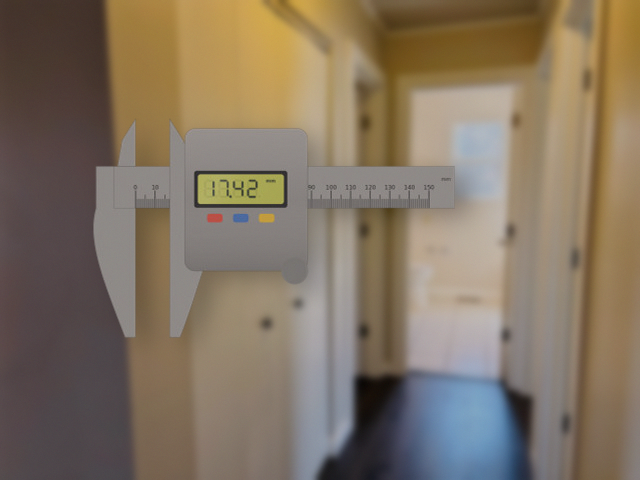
17.42 (mm)
